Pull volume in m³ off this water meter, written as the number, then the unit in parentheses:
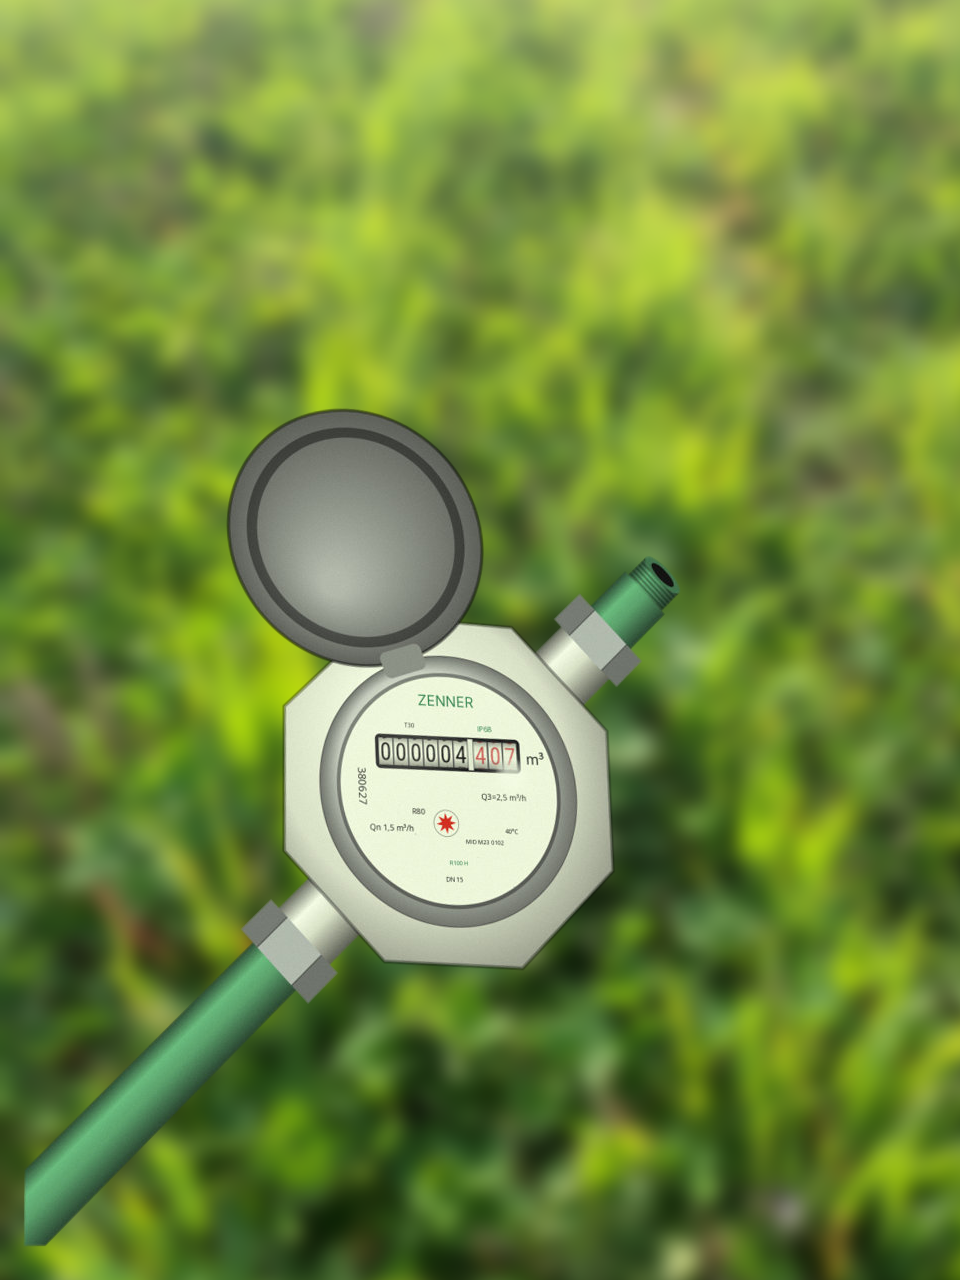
4.407 (m³)
